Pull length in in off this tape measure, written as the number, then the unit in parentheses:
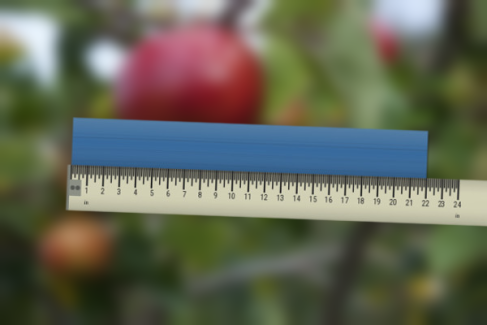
22 (in)
